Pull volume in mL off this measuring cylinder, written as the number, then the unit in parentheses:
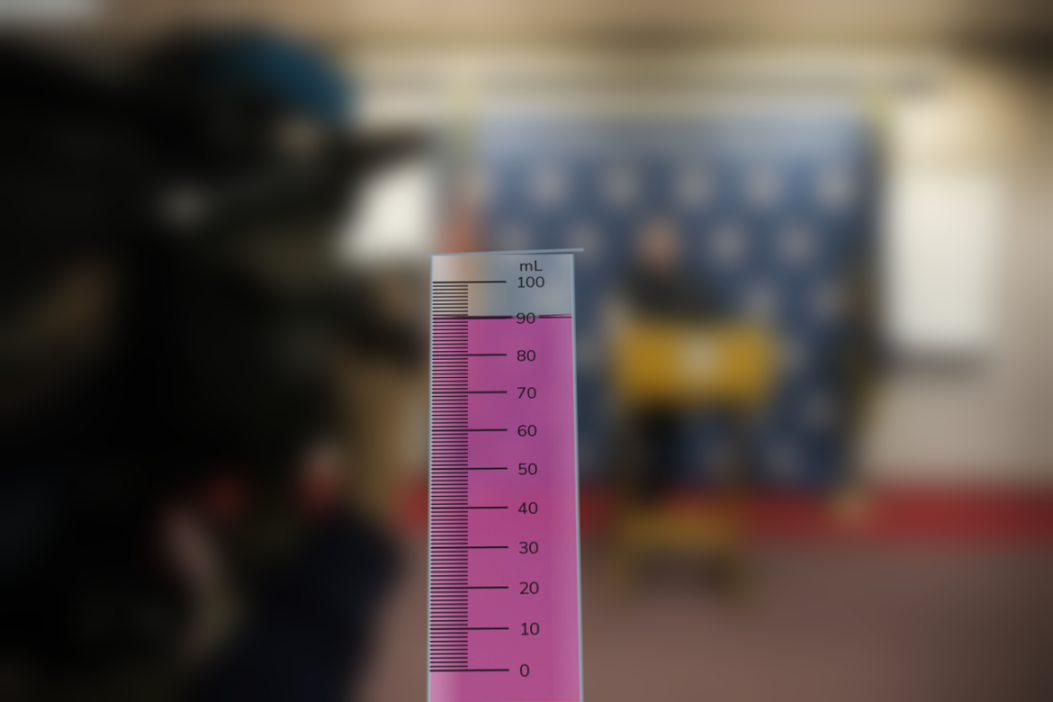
90 (mL)
